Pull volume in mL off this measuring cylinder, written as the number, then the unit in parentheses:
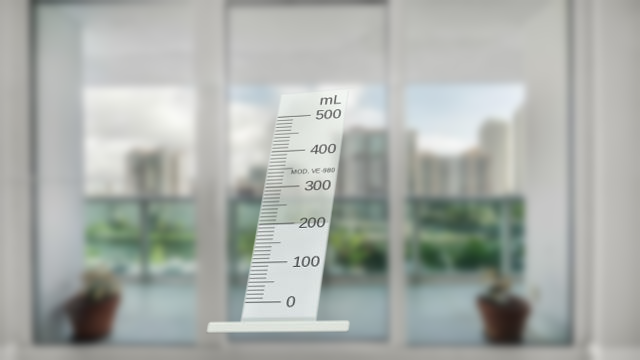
200 (mL)
